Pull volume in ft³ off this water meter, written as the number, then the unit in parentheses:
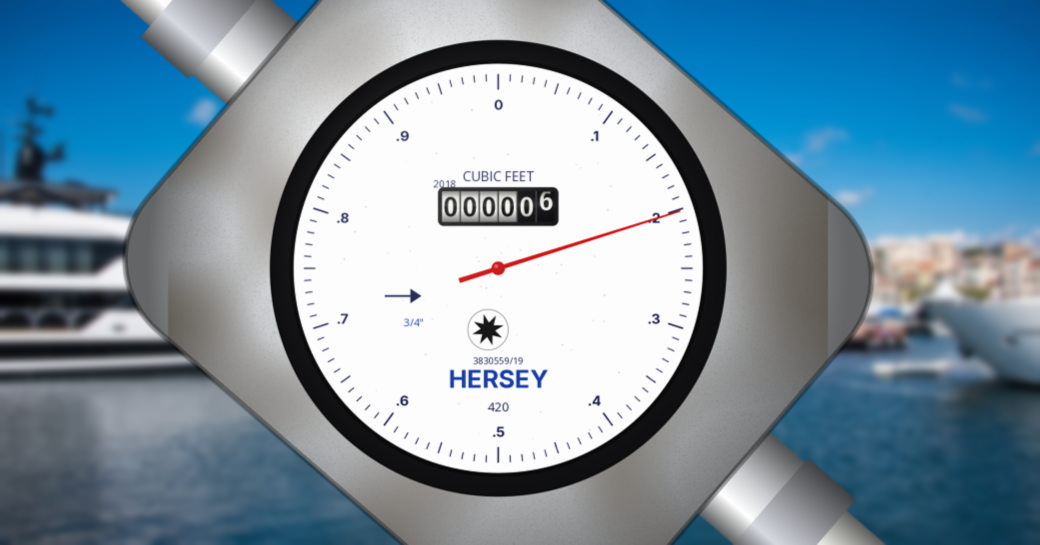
6.20 (ft³)
